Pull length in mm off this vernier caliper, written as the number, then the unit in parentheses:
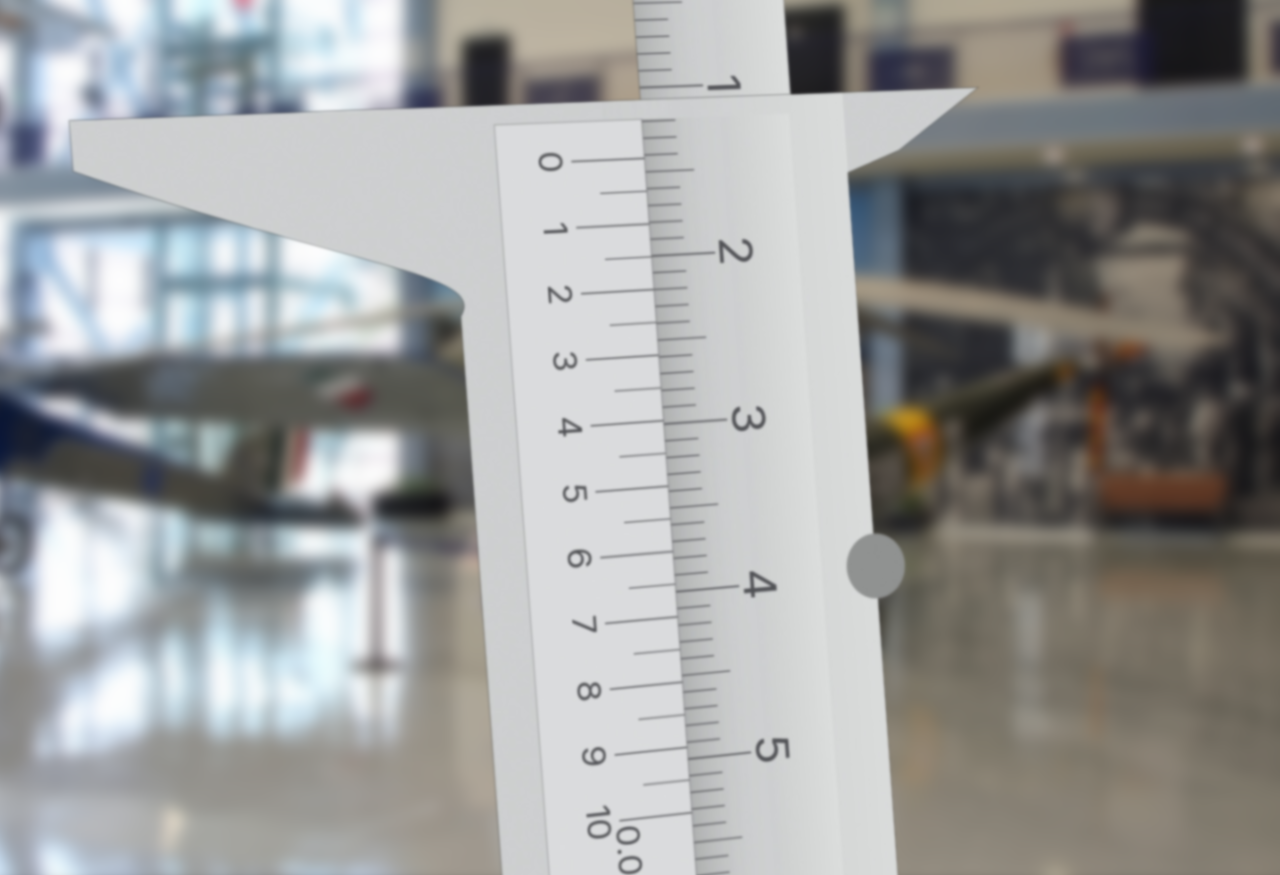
14.2 (mm)
